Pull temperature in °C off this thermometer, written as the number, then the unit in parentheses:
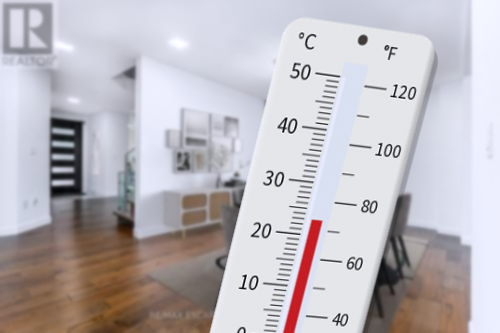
23 (°C)
